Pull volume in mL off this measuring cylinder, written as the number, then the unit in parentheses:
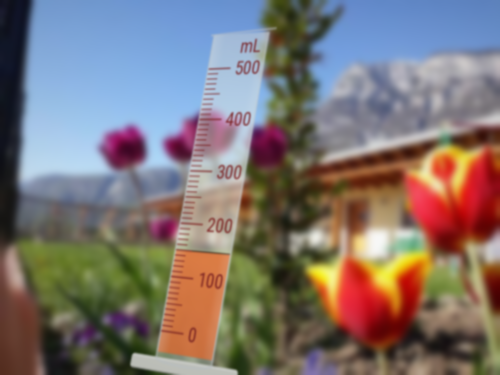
150 (mL)
